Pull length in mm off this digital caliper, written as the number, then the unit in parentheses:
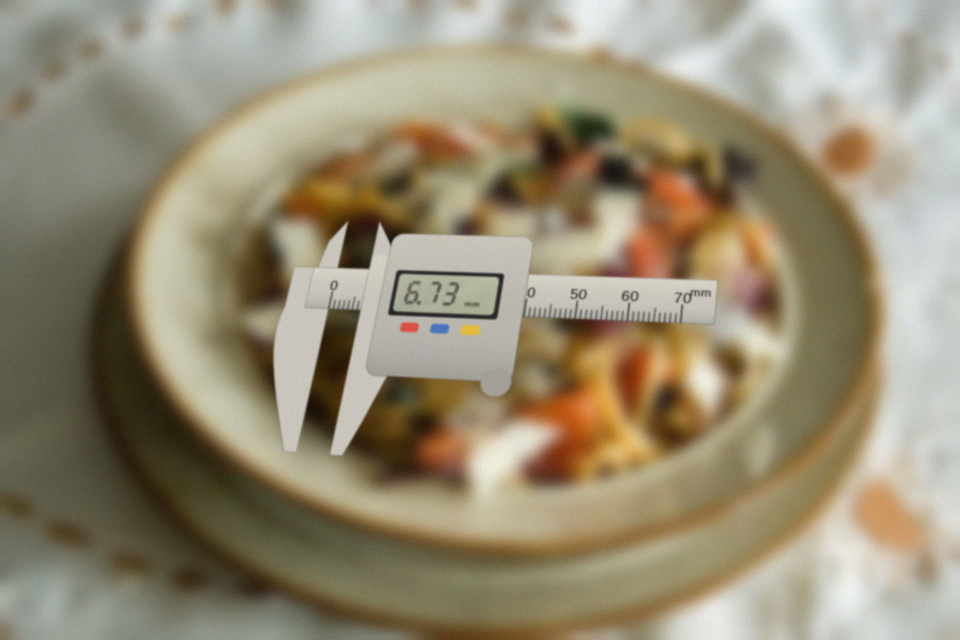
6.73 (mm)
